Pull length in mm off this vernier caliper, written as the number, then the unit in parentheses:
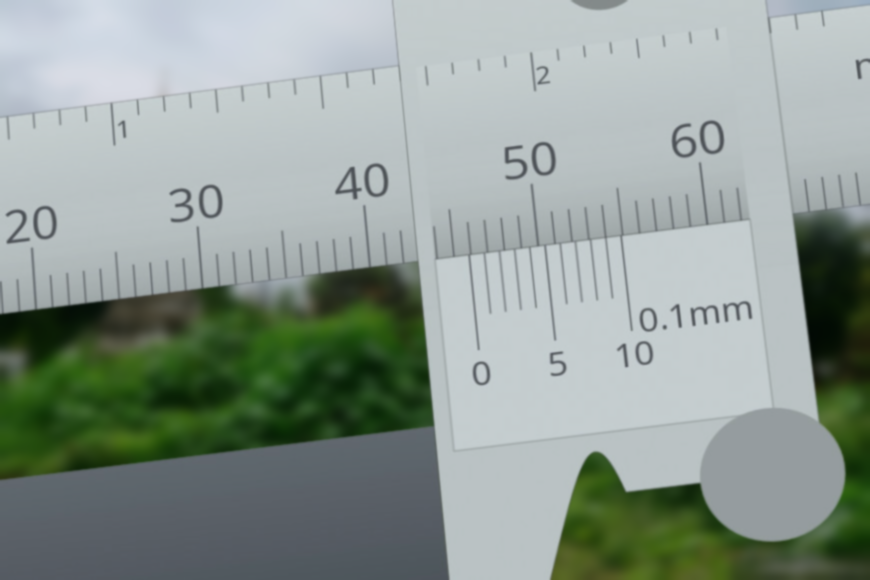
45.9 (mm)
